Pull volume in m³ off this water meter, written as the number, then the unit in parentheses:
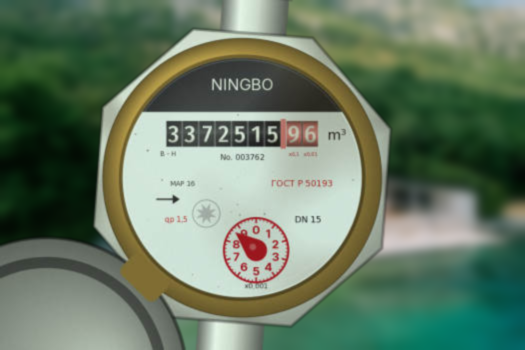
3372515.968 (m³)
